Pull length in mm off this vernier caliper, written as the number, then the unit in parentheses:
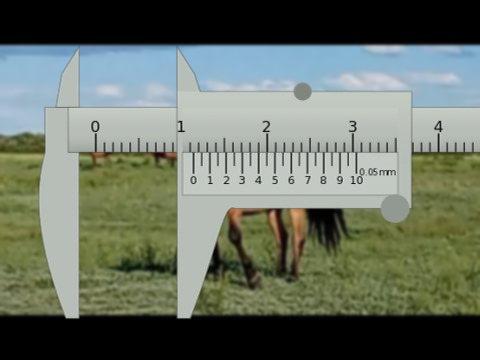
11.4 (mm)
